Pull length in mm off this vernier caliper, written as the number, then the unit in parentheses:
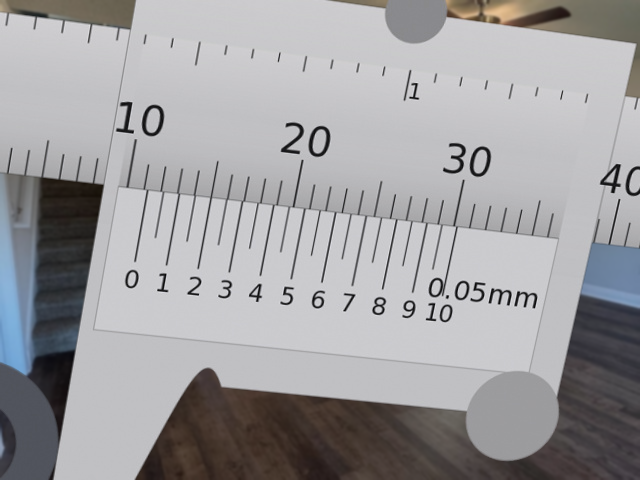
11.2 (mm)
